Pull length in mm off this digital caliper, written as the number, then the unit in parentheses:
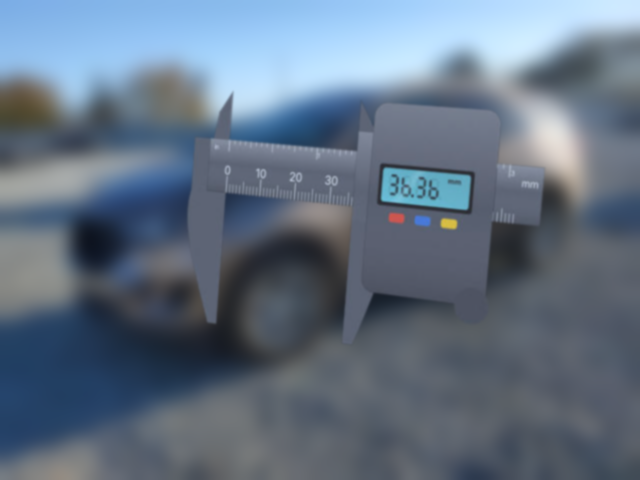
36.36 (mm)
